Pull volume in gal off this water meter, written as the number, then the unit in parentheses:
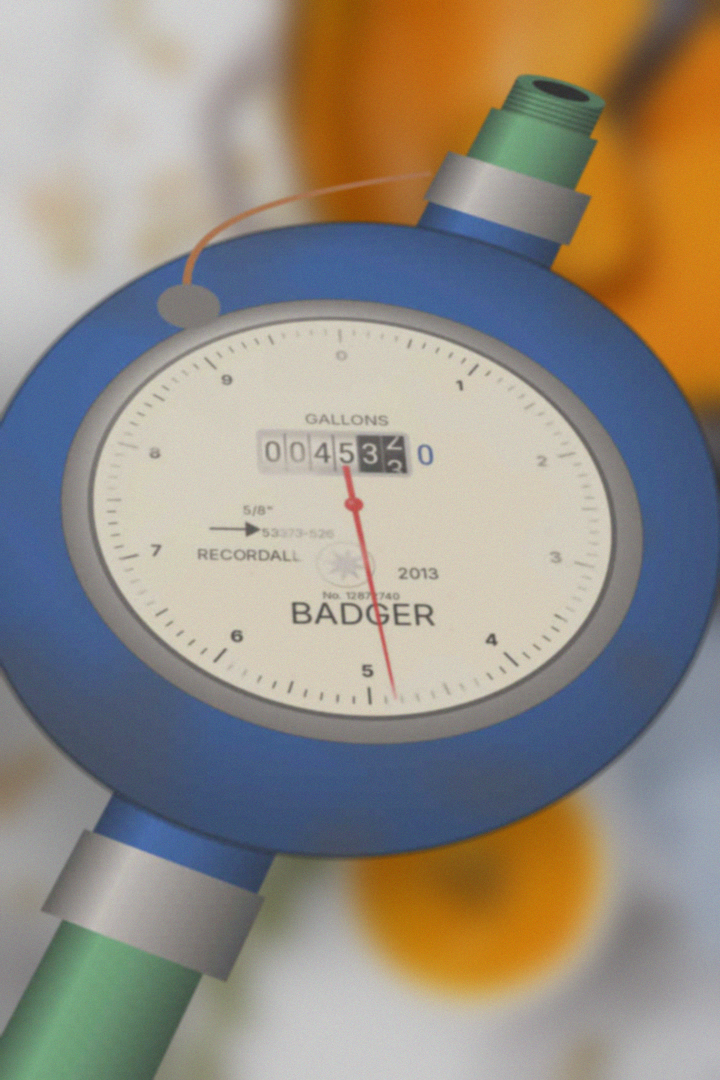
45324.8 (gal)
